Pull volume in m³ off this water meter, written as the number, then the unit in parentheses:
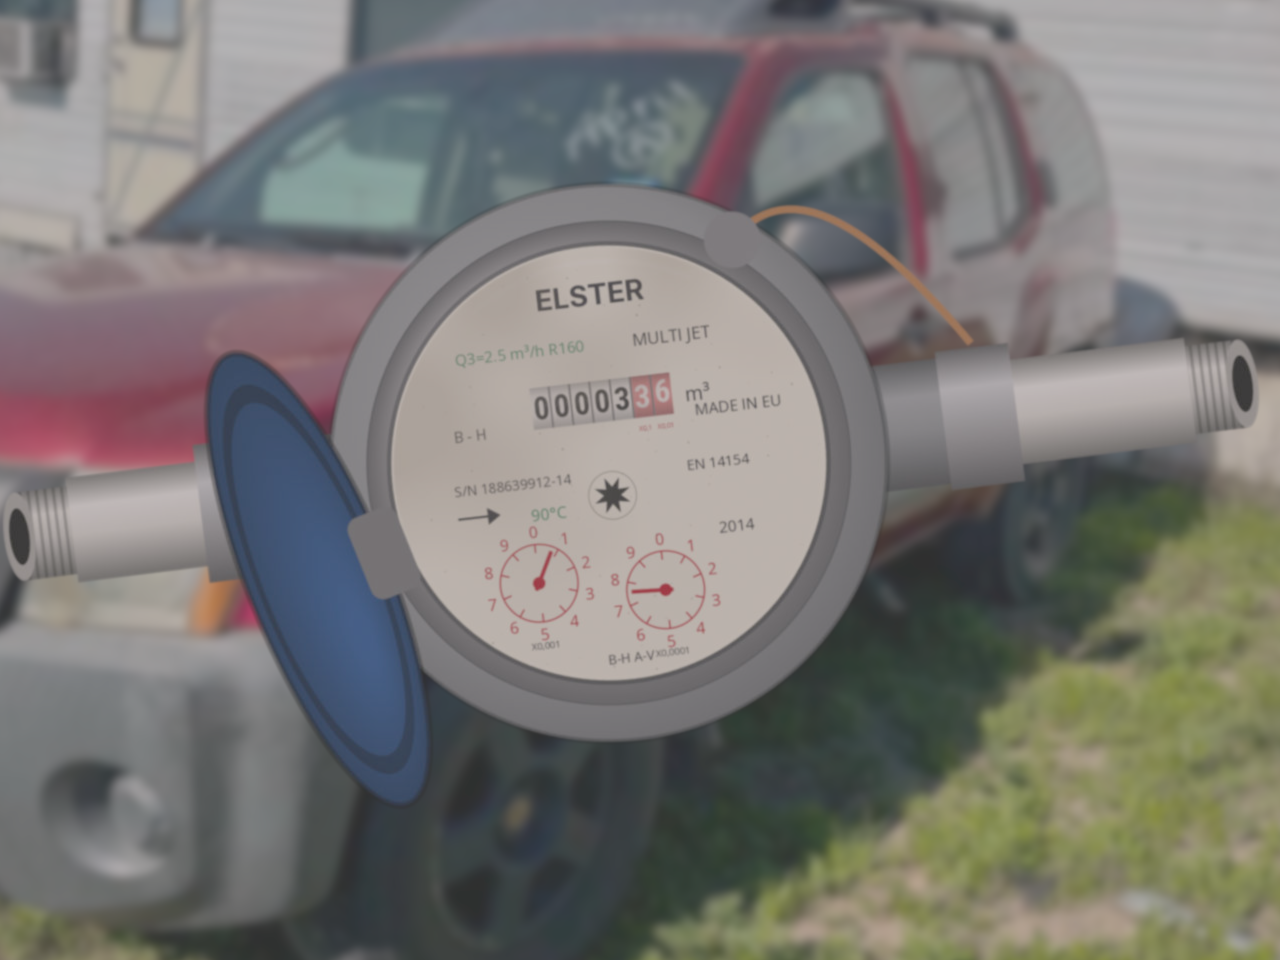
3.3607 (m³)
